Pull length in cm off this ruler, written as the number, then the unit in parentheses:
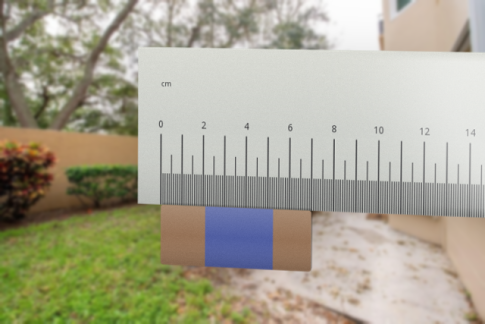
7 (cm)
